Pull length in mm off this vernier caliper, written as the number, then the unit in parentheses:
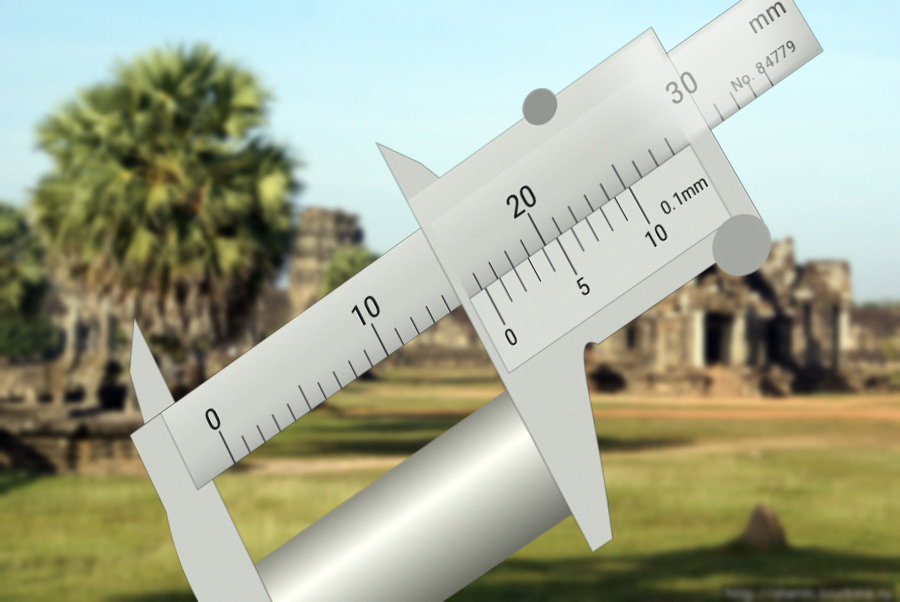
16.2 (mm)
